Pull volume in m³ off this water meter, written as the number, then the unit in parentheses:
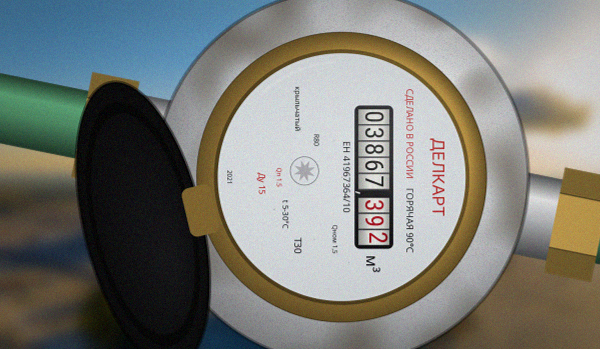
3867.392 (m³)
